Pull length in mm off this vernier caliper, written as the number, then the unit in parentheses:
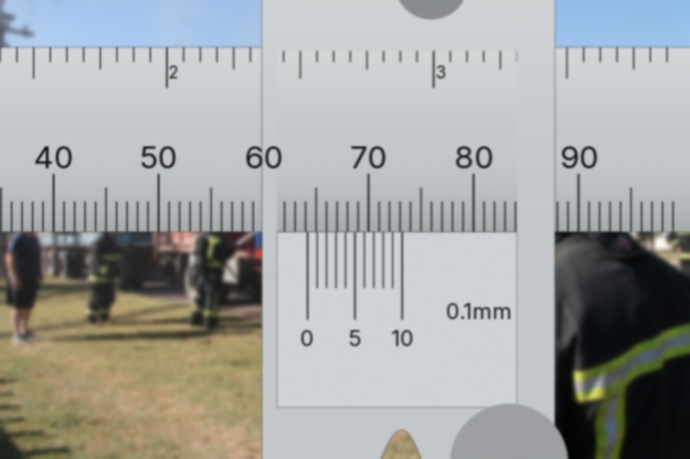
64.2 (mm)
